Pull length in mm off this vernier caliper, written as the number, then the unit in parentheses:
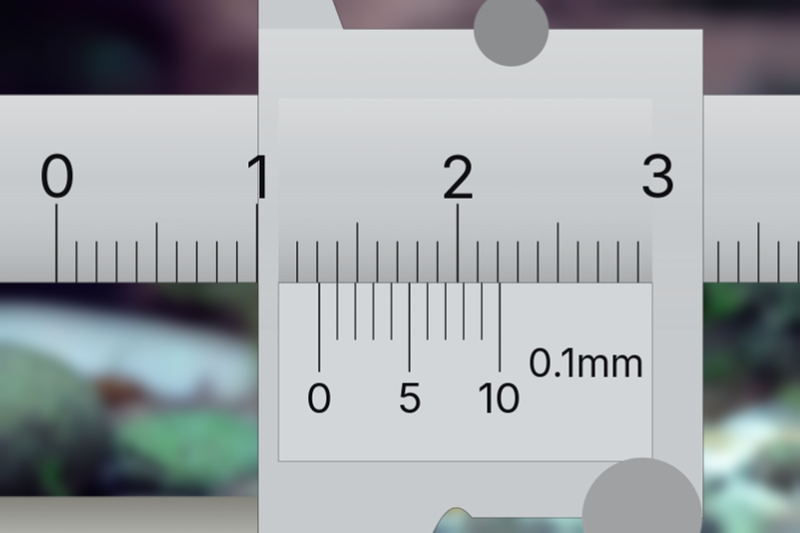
13.1 (mm)
